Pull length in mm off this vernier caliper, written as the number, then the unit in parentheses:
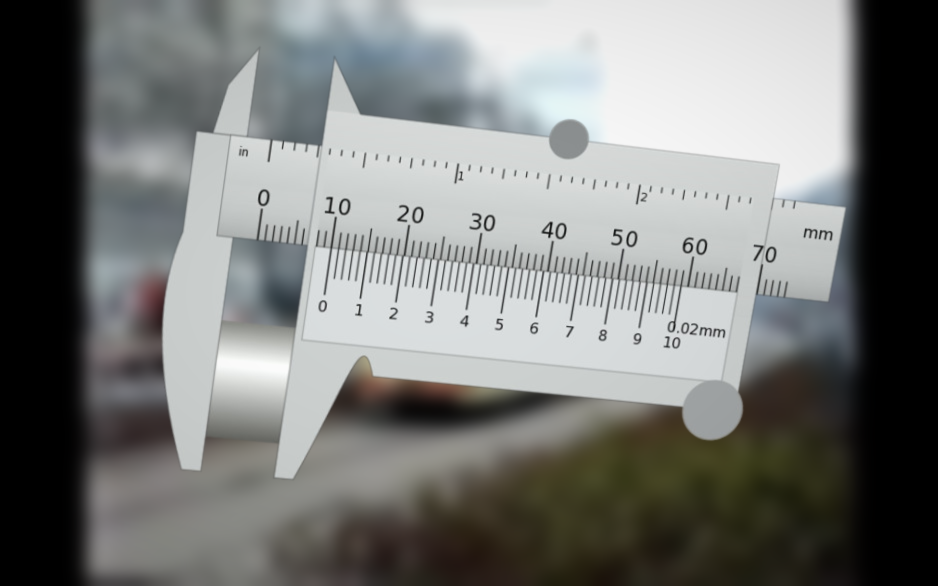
10.0 (mm)
